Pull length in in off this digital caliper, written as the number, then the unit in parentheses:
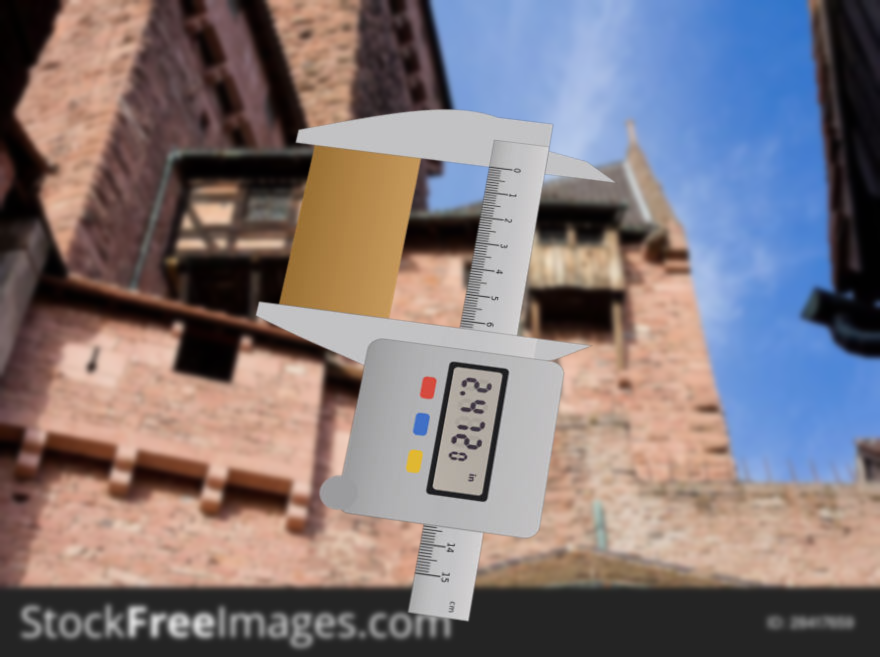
2.4720 (in)
